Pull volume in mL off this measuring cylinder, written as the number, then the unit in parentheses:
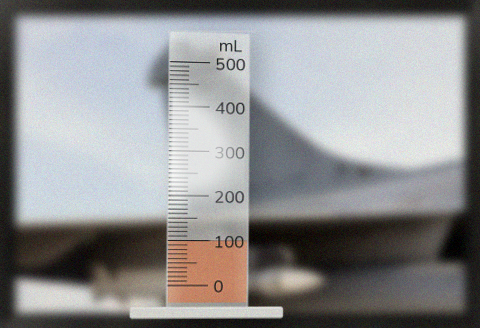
100 (mL)
